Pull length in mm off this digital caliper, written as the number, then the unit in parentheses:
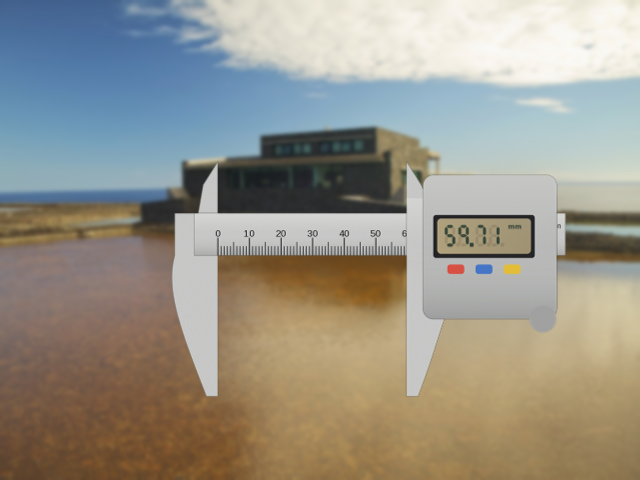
59.71 (mm)
